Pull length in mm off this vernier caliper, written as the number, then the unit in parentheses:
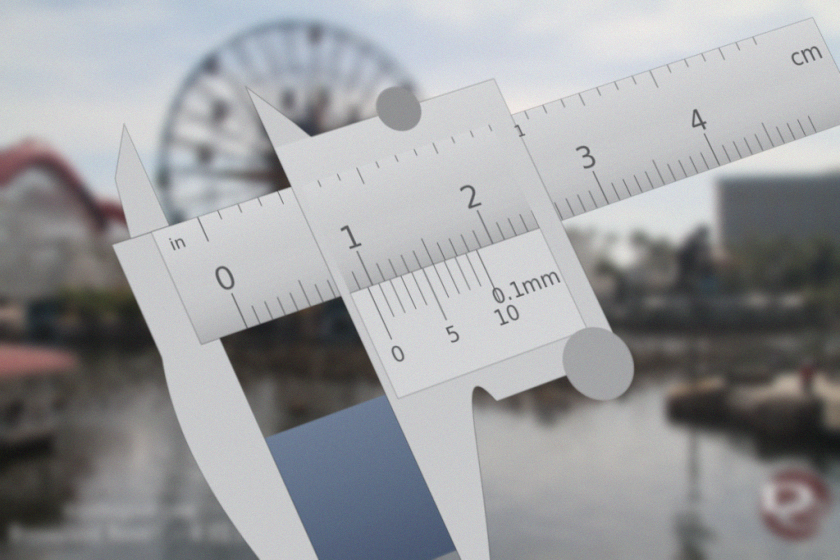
9.6 (mm)
